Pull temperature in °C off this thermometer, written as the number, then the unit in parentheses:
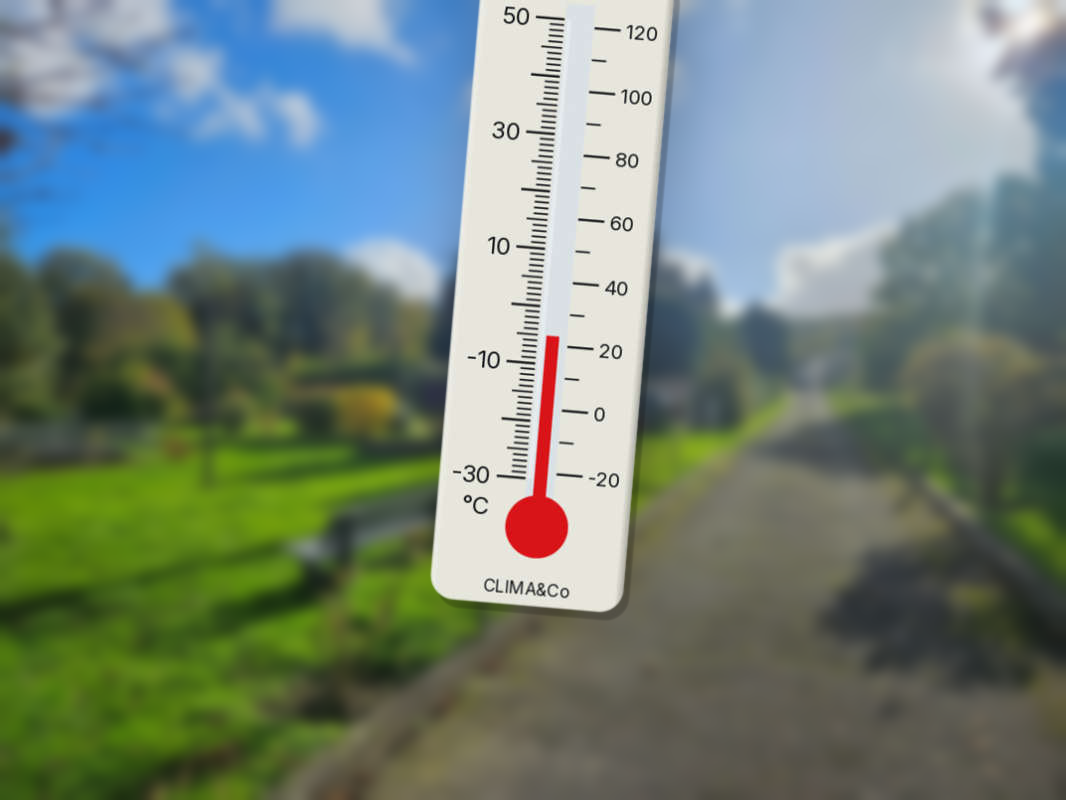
-5 (°C)
